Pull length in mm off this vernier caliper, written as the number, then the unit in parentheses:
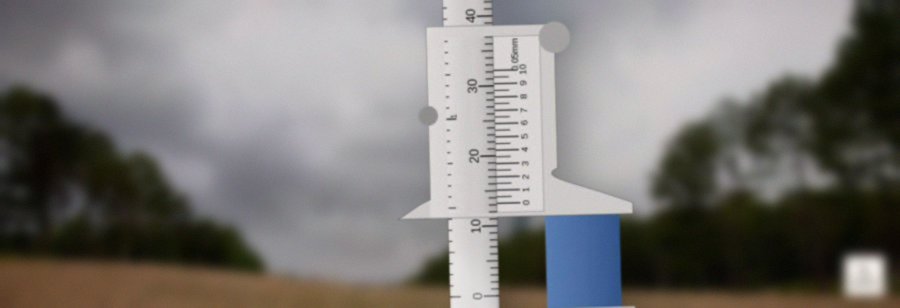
13.2 (mm)
